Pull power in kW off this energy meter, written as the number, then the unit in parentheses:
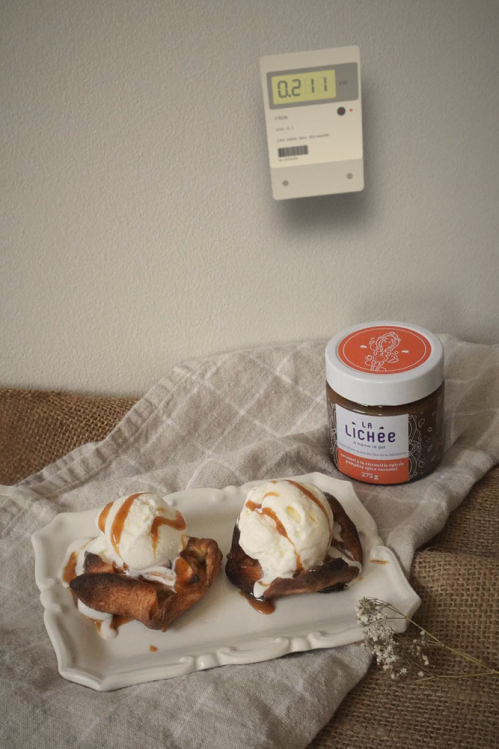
0.211 (kW)
